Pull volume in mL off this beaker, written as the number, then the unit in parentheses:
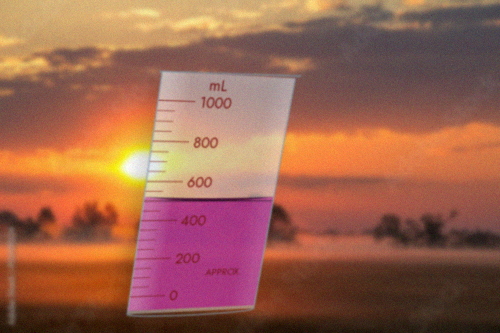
500 (mL)
